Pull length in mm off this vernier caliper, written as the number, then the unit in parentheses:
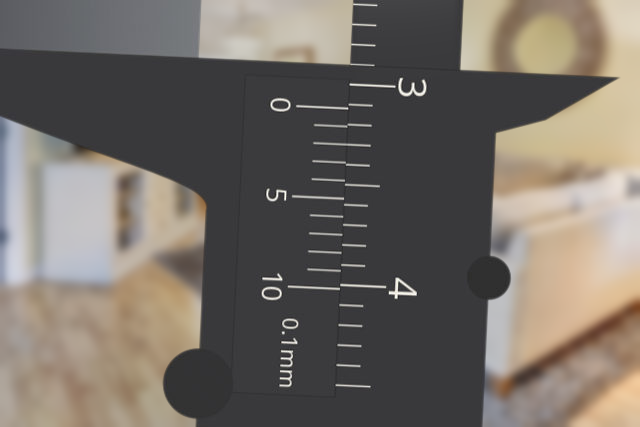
31.2 (mm)
